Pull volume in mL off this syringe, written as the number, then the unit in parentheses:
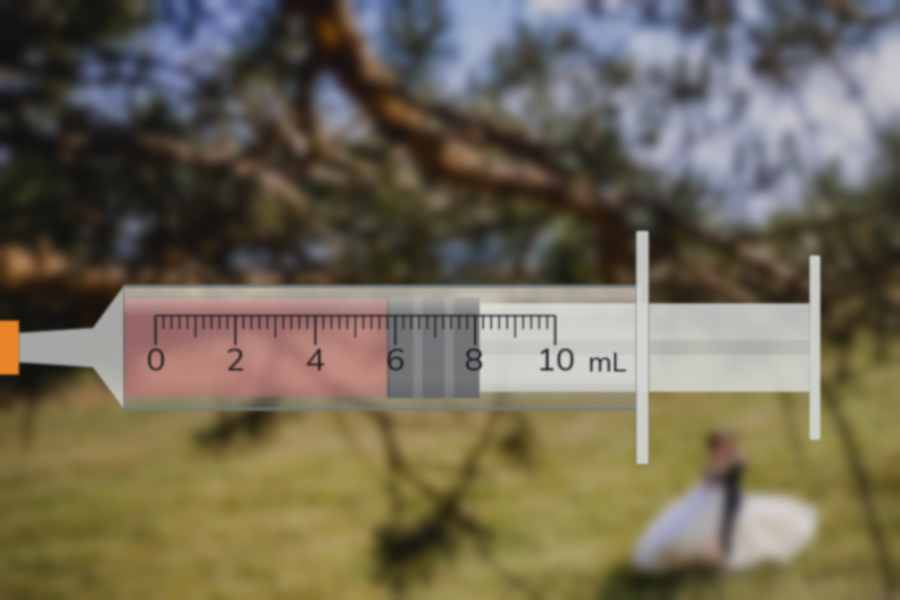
5.8 (mL)
